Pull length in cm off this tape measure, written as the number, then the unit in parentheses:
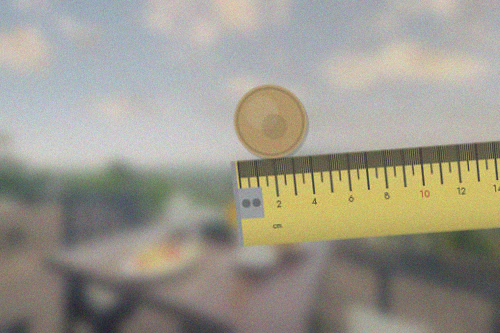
4 (cm)
